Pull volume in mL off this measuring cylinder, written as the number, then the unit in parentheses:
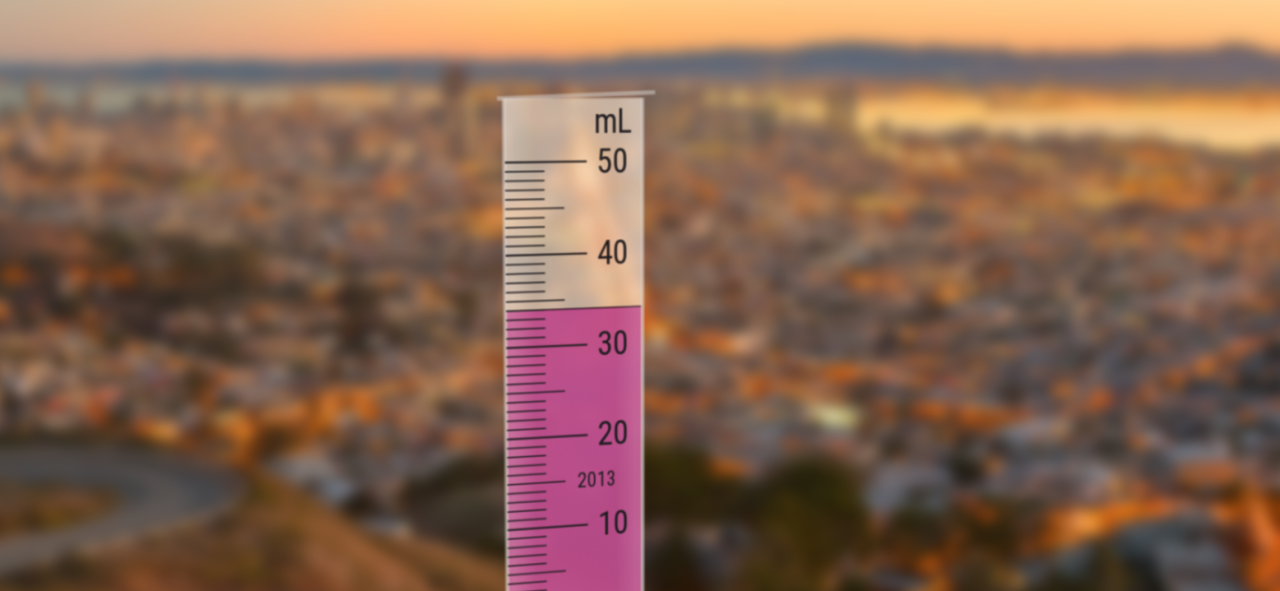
34 (mL)
